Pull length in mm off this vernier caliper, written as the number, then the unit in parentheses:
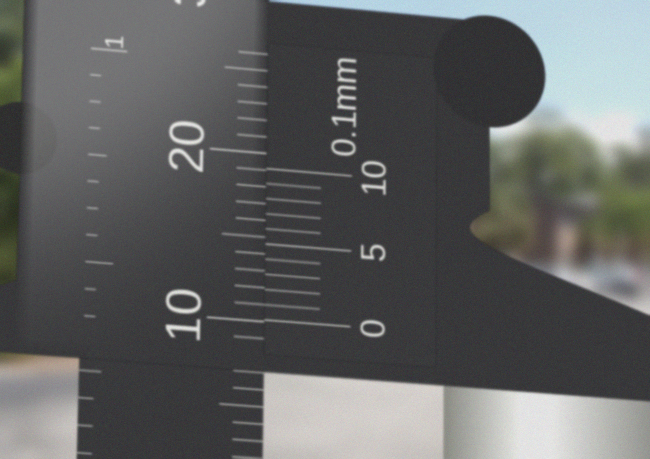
10.1 (mm)
